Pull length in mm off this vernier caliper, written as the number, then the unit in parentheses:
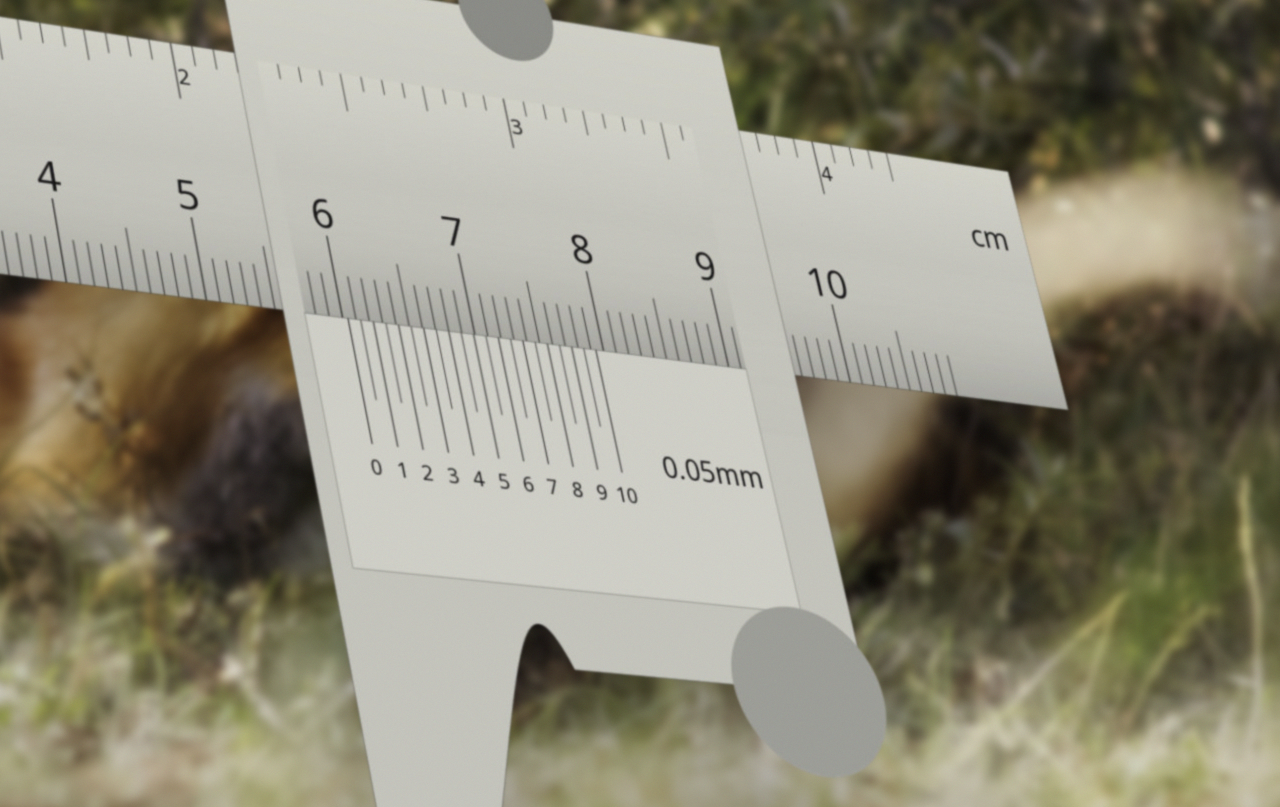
60.4 (mm)
